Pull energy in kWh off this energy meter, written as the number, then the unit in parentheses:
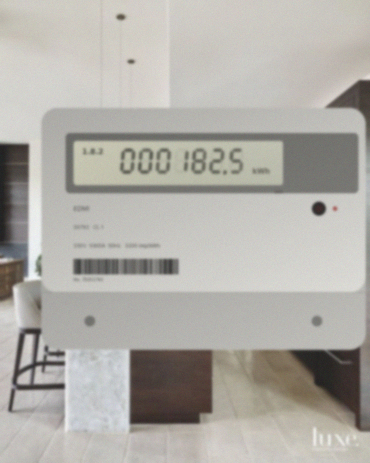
182.5 (kWh)
